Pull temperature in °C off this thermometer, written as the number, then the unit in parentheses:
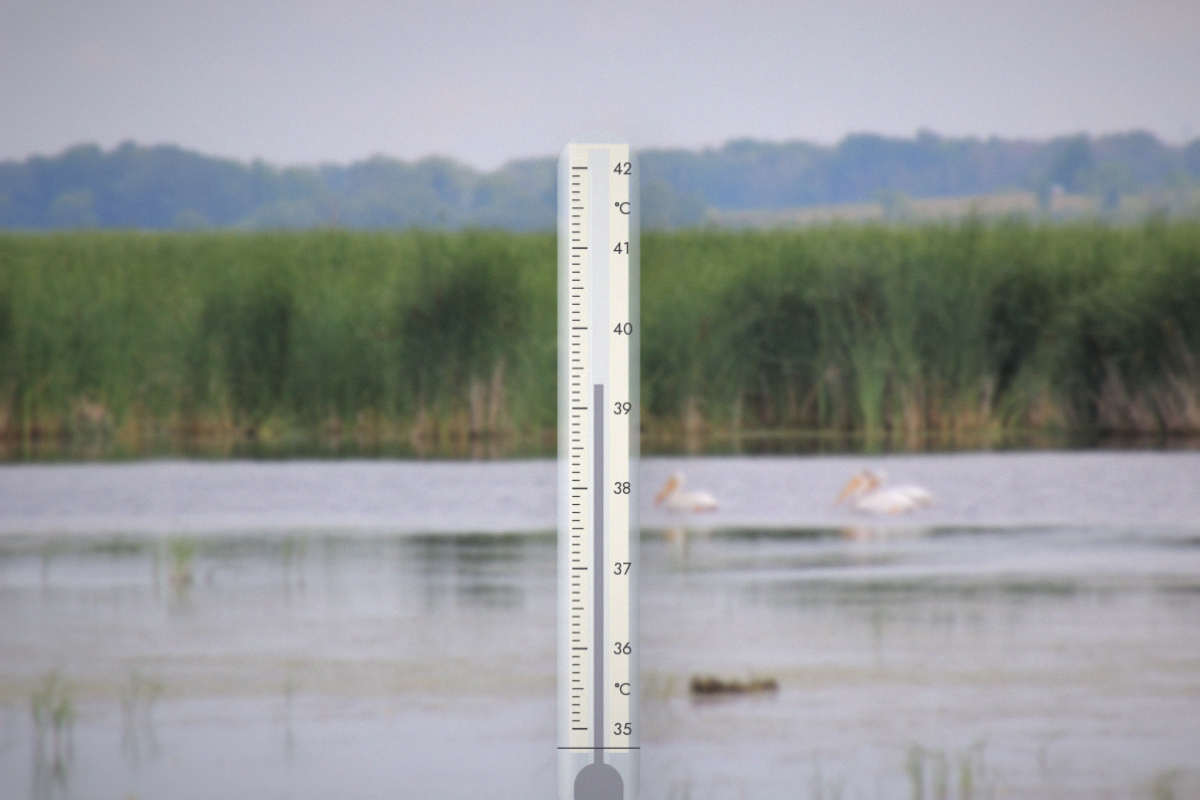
39.3 (°C)
